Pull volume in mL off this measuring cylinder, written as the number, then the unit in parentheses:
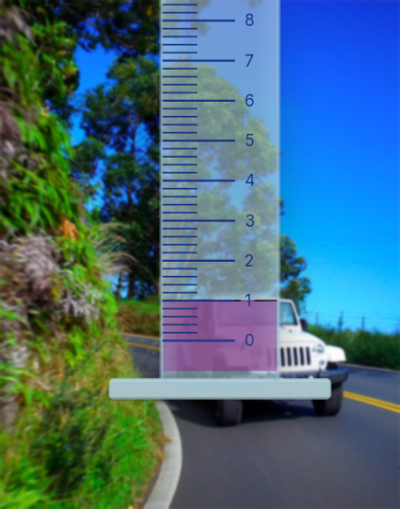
1 (mL)
